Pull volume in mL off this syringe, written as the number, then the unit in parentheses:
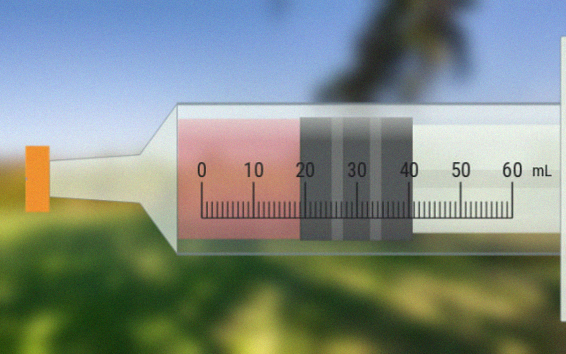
19 (mL)
